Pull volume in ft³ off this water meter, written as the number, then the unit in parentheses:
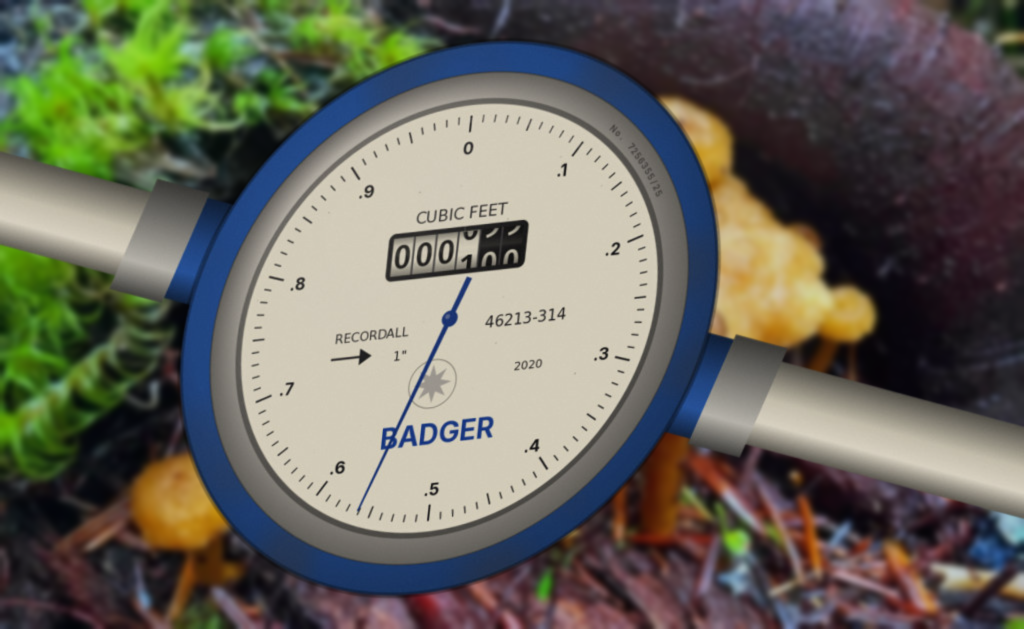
99.56 (ft³)
